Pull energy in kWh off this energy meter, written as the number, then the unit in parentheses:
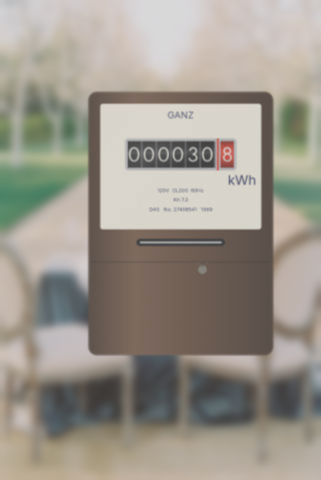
30.8 (kWh)
